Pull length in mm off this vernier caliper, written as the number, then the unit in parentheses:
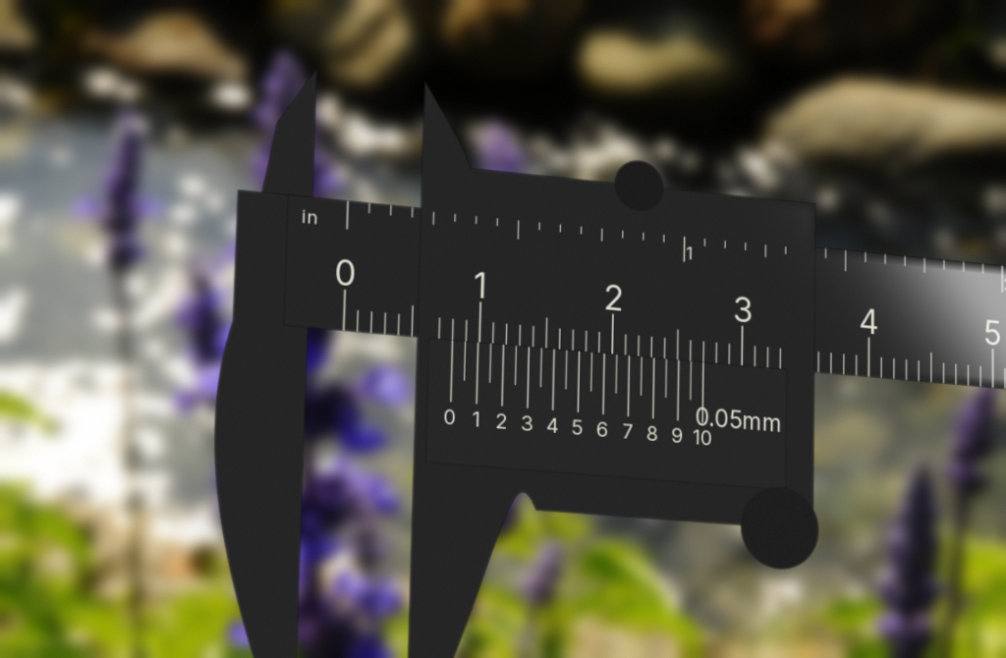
8.0 (mm)
